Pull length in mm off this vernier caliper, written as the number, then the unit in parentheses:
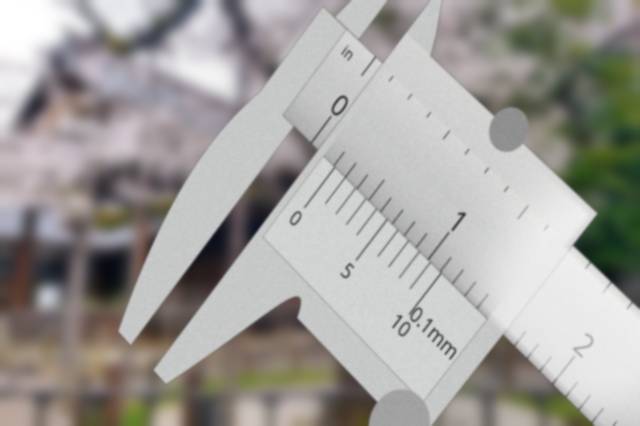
2.1 (mm)
